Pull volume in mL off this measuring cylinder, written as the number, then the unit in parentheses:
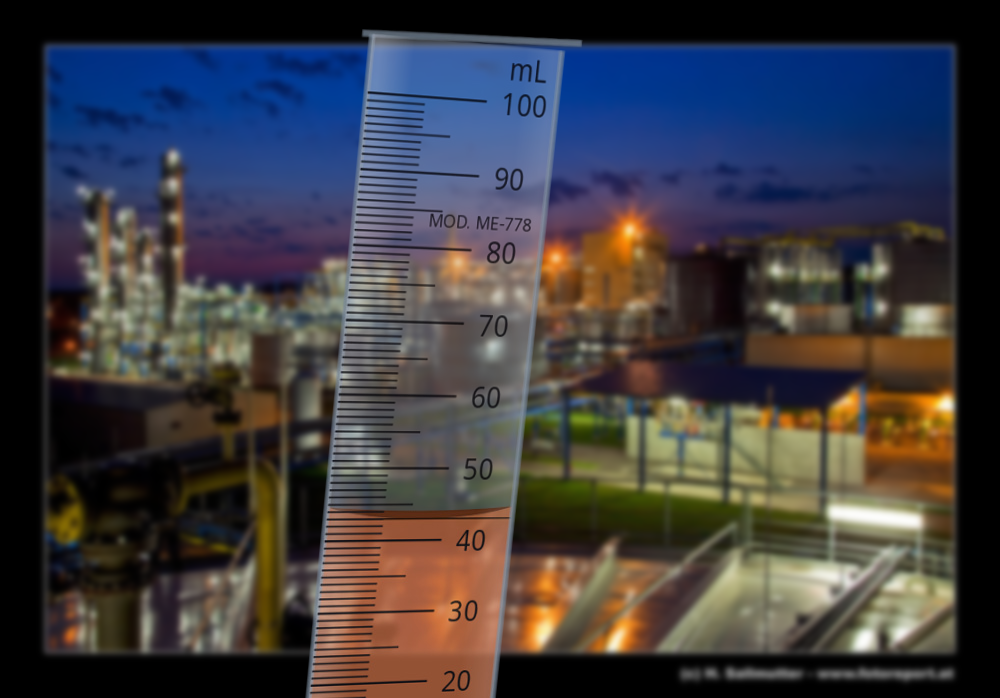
43 (mL)
